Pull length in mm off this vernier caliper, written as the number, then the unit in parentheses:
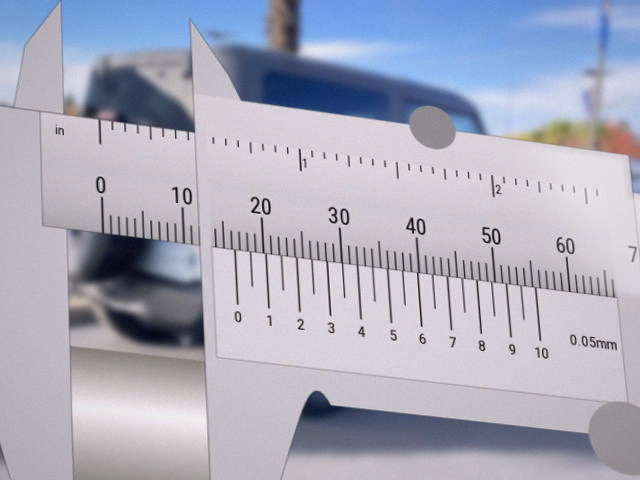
16.4 (mm)
